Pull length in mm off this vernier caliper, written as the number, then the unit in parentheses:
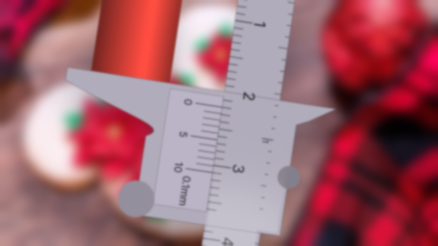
22.0 (mm)
